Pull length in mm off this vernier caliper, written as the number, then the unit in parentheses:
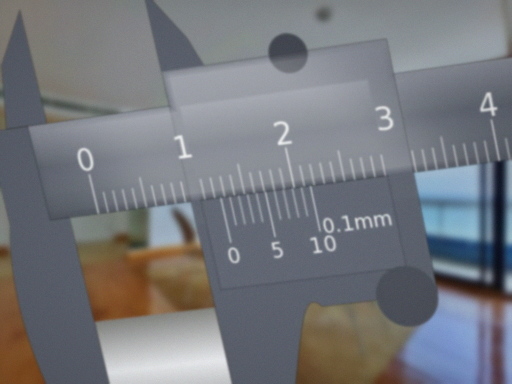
12.6 (mm)
